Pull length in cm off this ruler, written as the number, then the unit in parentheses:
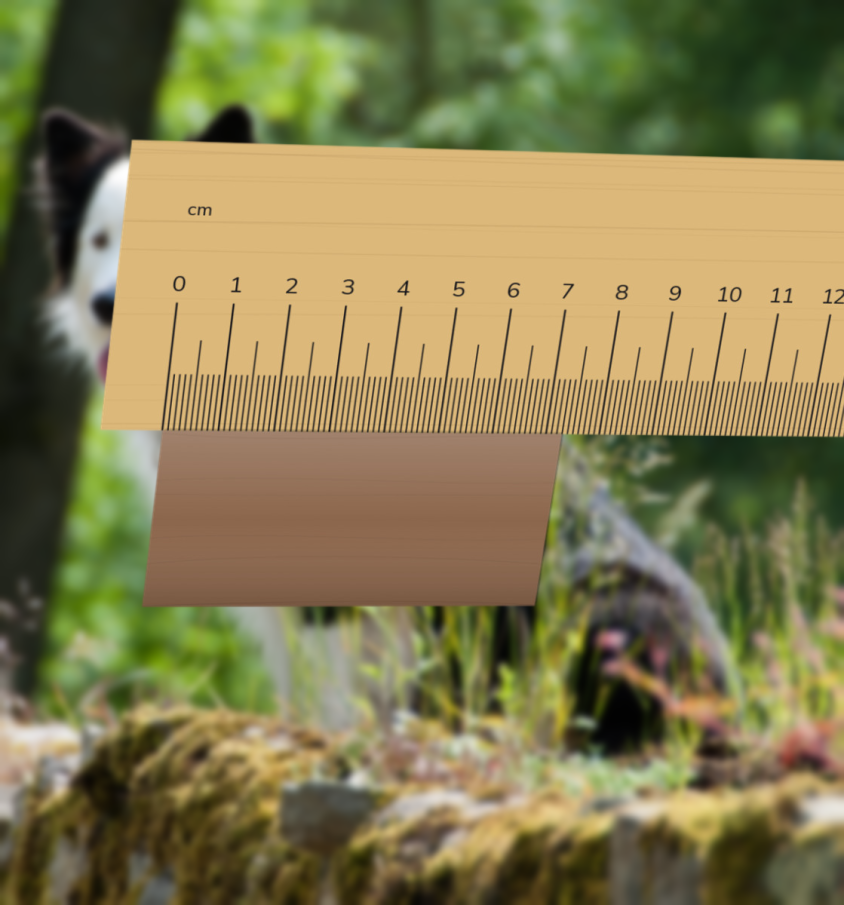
7.3 (cm)
